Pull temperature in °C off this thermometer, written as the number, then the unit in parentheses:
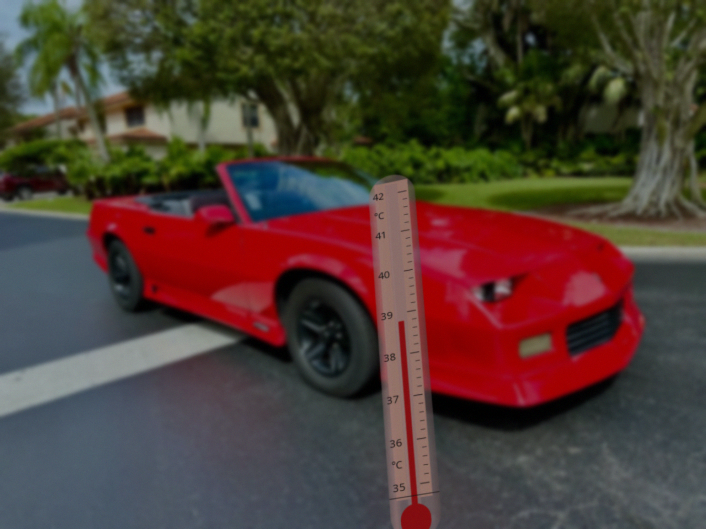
38.8 (°C)
